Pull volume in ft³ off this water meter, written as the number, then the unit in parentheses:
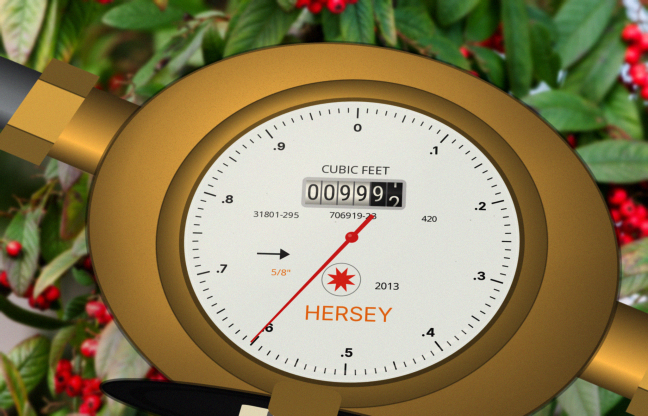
9991.60 (ft³)
